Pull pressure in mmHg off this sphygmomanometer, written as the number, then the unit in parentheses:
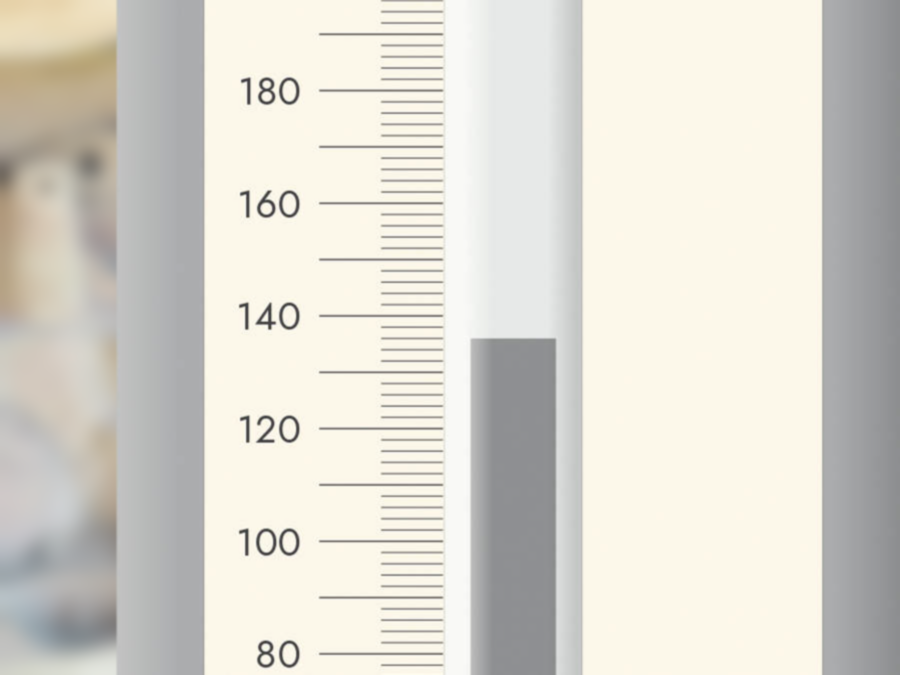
136 (mmHg)
